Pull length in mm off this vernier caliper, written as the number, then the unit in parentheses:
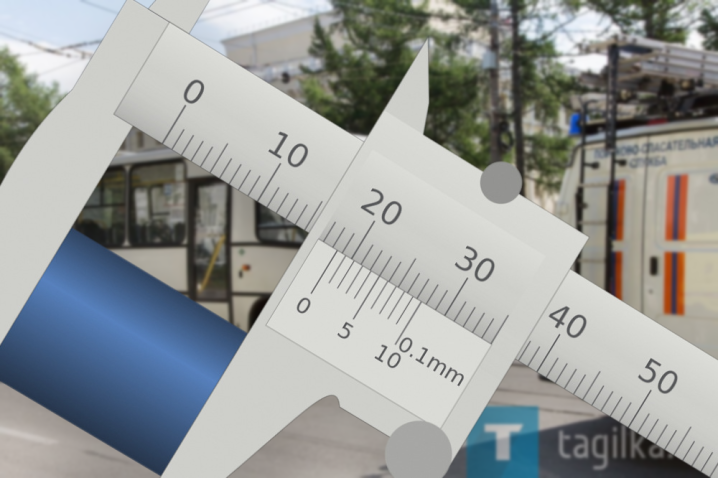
18.5 (mm)
